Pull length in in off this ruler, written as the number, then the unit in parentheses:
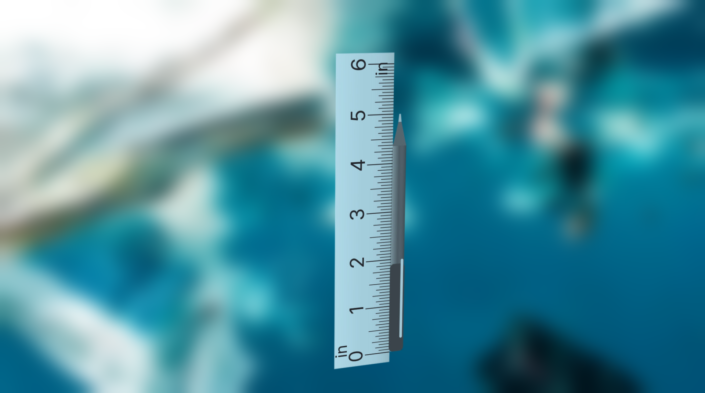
5 (in)
